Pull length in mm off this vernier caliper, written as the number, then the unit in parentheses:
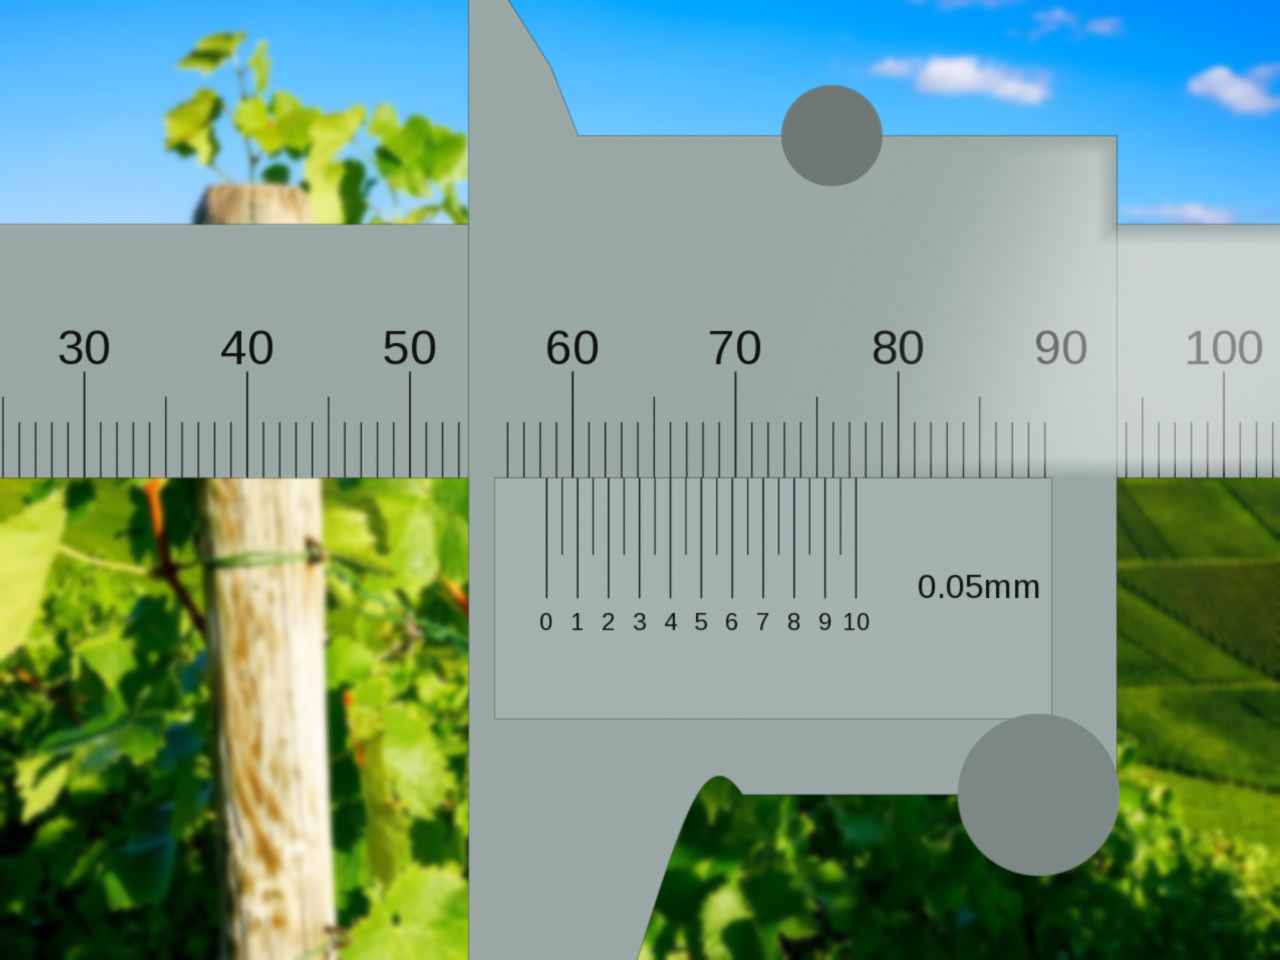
58.4 (mm)
